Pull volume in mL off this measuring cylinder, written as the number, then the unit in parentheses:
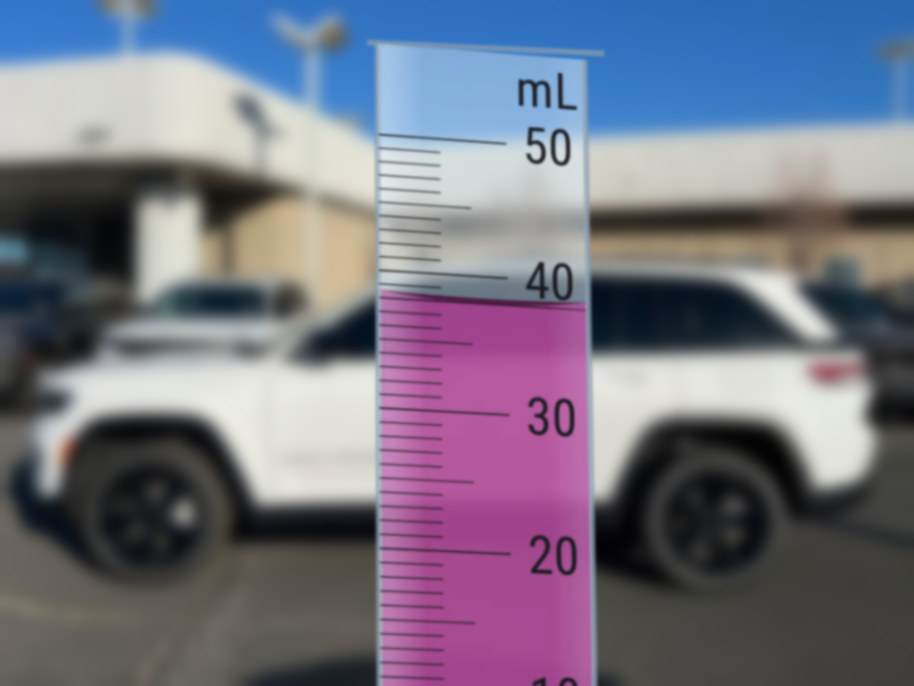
38 (mL)
